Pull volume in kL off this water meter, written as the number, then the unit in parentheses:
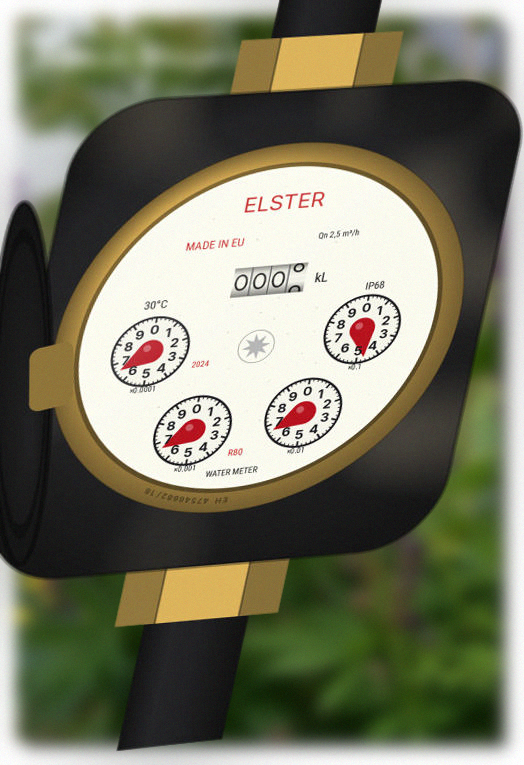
8.4666 (kL)
